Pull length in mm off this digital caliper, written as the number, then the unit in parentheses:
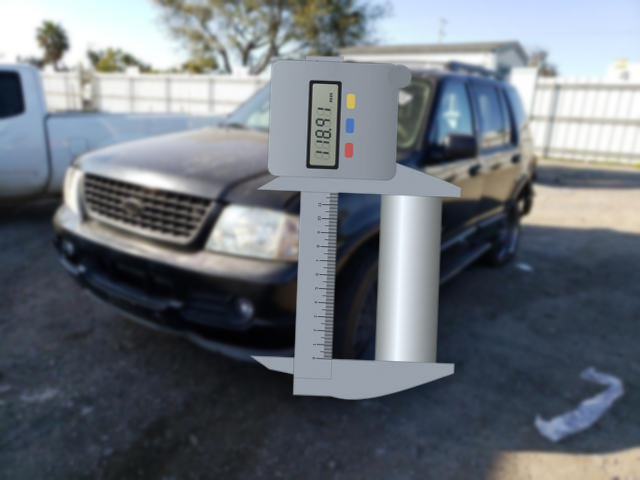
118.91 (mm)
